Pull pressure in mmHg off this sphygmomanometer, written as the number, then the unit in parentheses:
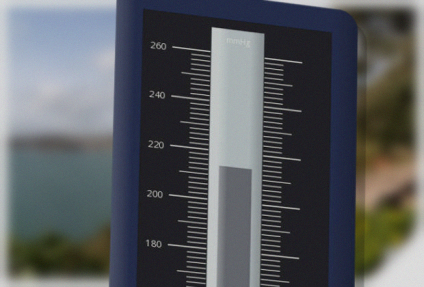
214 (mmHg)
